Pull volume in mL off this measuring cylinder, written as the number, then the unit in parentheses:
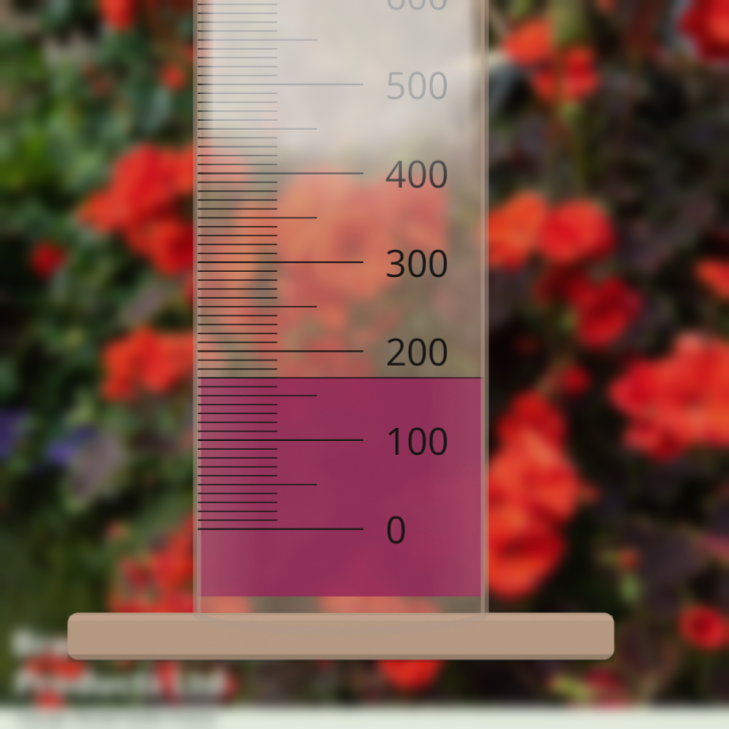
170 (mL)
